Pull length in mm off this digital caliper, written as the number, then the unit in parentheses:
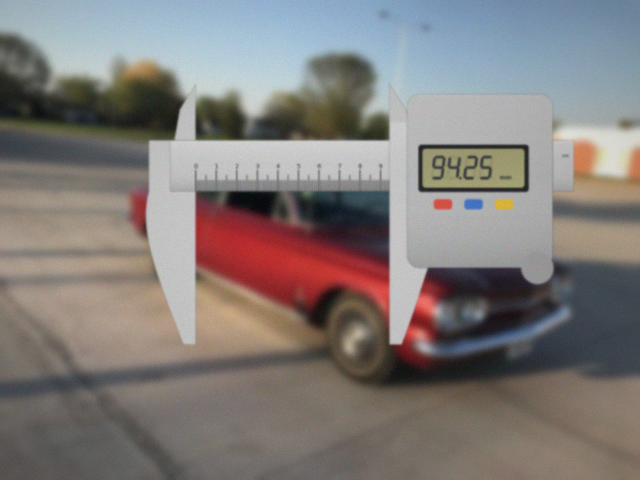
94.25 (mm)
